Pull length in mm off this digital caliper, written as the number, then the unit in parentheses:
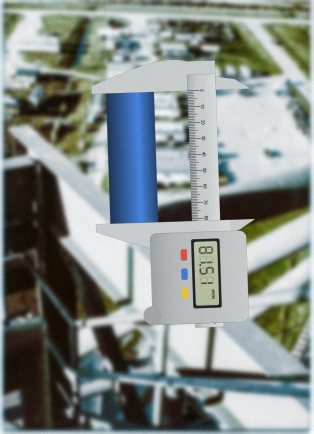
81.51 (mm)
